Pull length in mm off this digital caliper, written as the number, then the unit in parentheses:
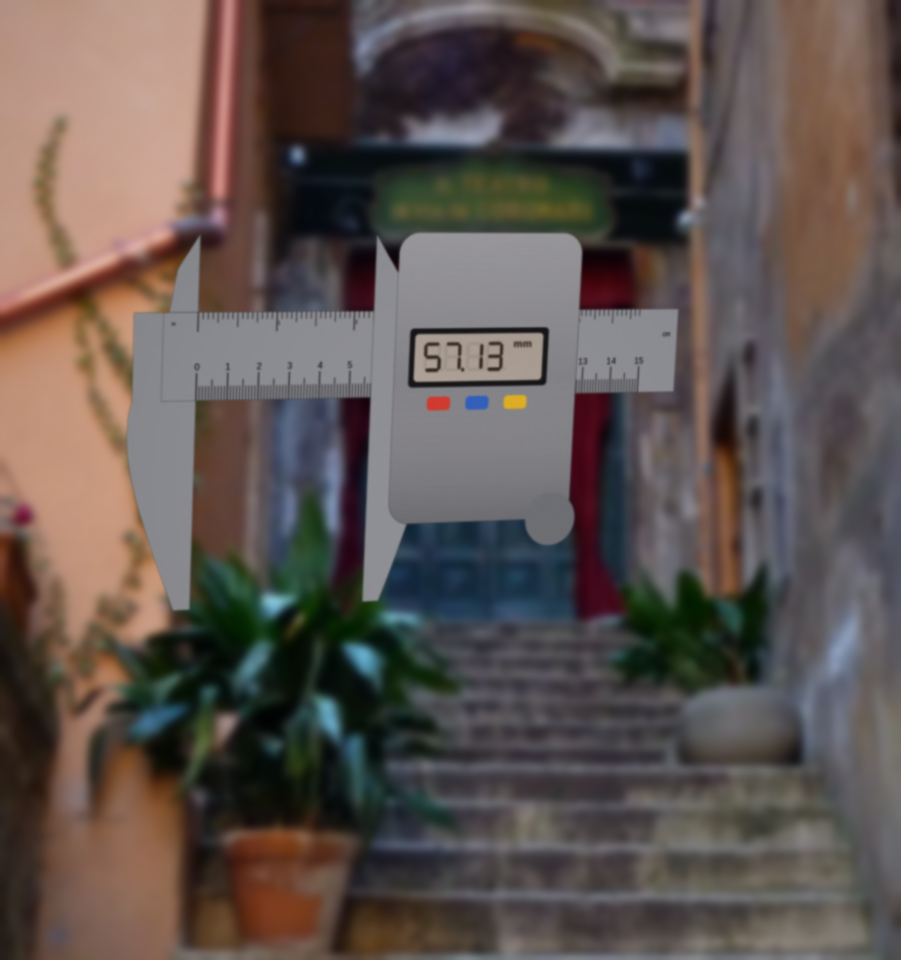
57.13 (mm)
